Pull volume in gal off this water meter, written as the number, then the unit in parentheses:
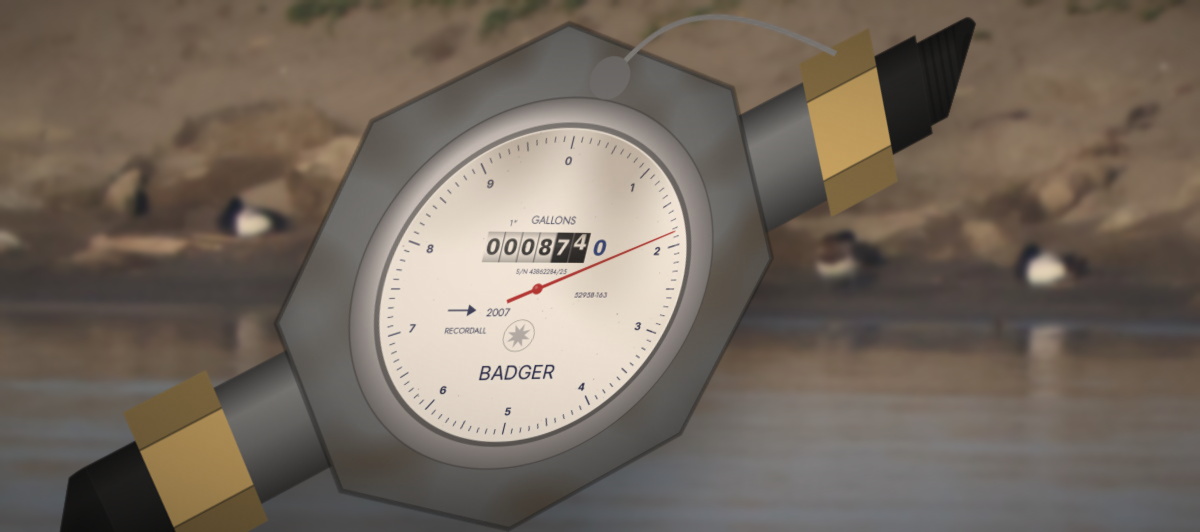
8741.8 (gal)
